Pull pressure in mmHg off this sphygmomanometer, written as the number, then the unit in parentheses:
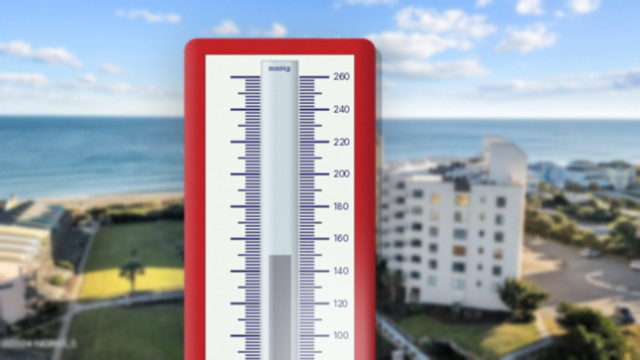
150 (mmHg)
